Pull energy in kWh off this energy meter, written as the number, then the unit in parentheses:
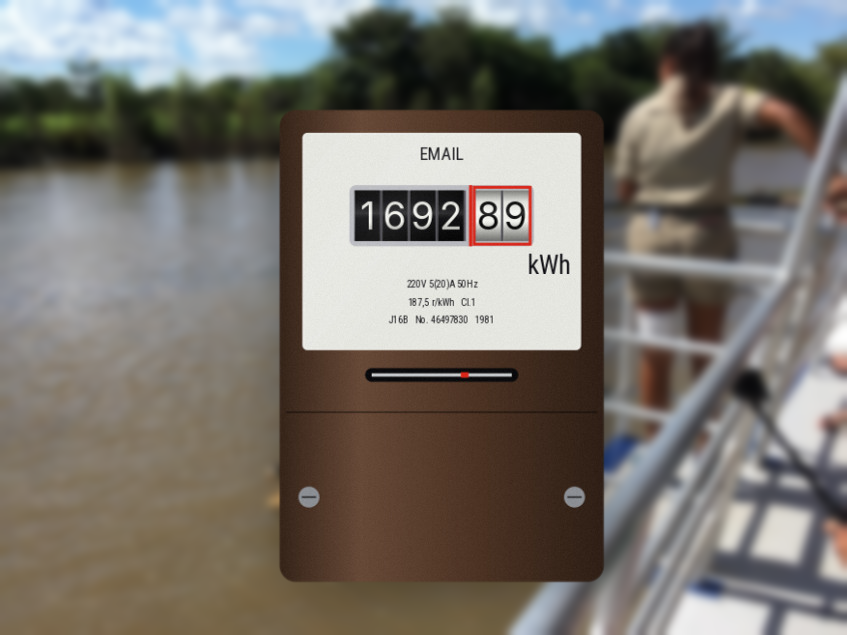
1692.89 (kWh)
